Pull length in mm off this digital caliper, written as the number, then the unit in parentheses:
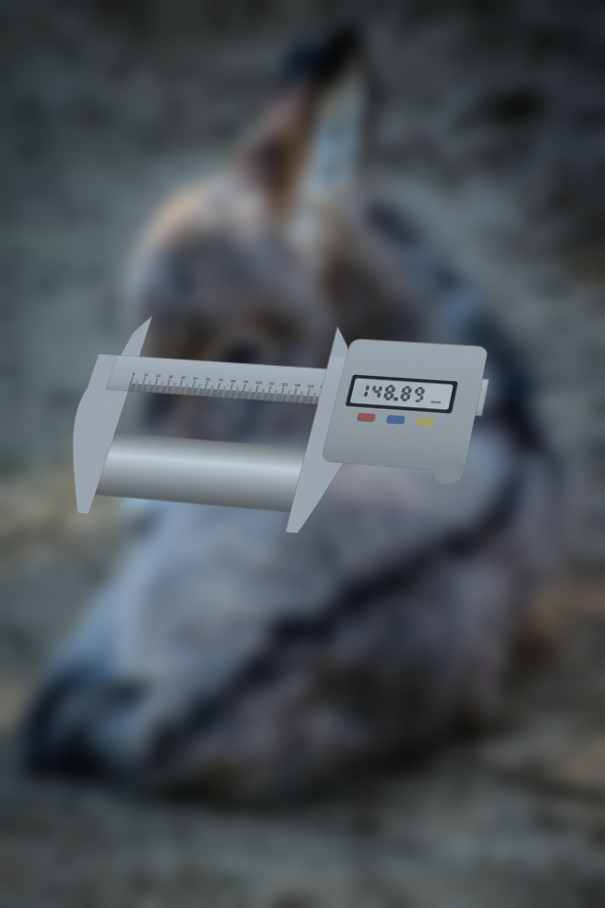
148.89 (mm)
